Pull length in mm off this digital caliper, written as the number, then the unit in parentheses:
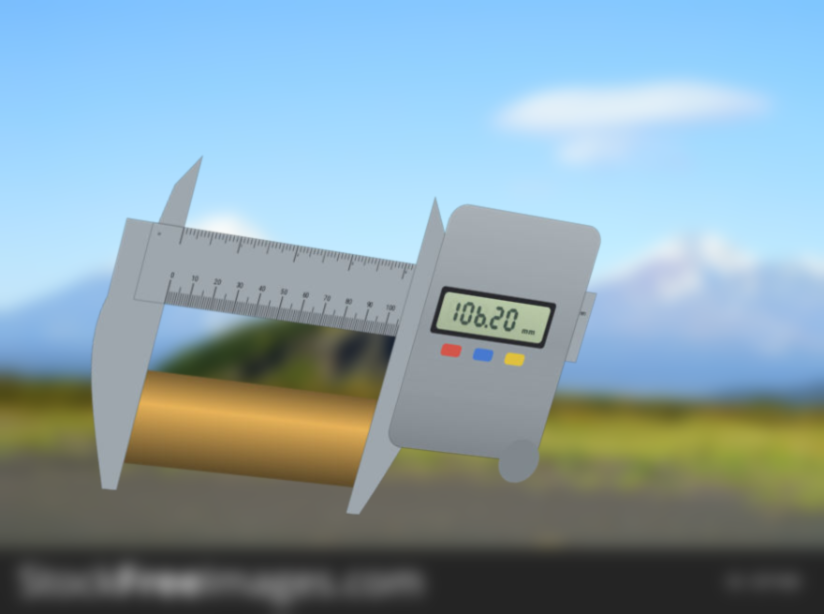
106.20 (mm)
